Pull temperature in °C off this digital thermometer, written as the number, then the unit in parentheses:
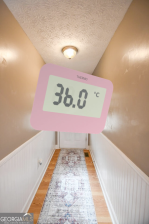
36.0 (°C)
